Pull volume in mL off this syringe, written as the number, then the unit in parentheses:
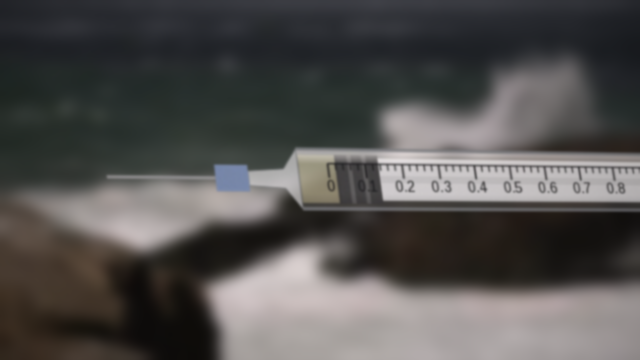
0.02 (mL)
